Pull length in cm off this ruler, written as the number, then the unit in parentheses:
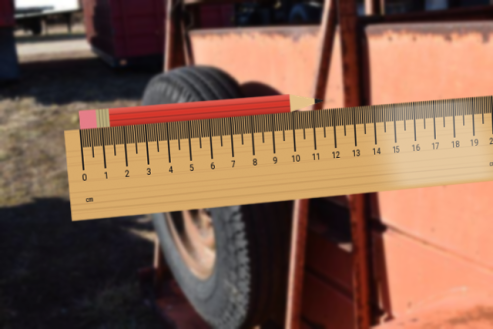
11.5 (cm)
